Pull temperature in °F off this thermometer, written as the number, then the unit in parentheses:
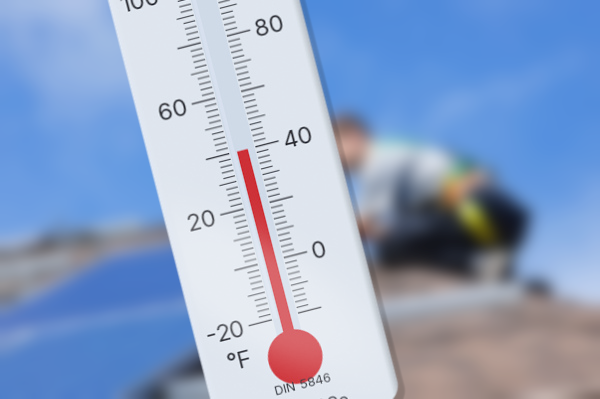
40 (°F)
